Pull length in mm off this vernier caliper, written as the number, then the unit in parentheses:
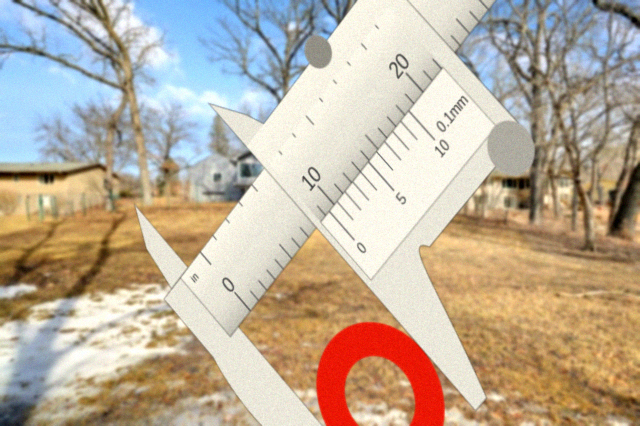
9.4 (mm)
